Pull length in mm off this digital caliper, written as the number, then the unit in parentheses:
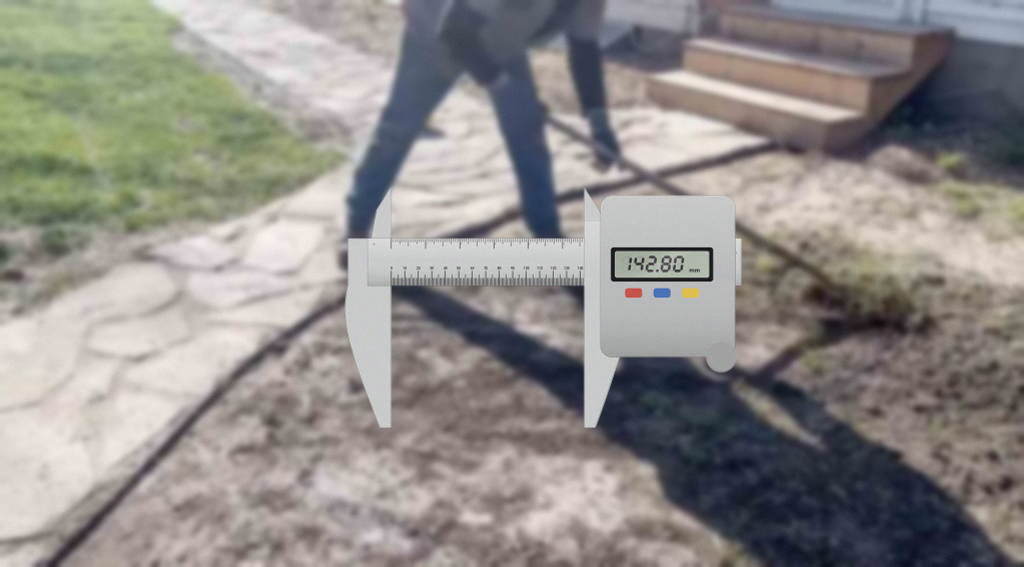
142.80 (mm)
